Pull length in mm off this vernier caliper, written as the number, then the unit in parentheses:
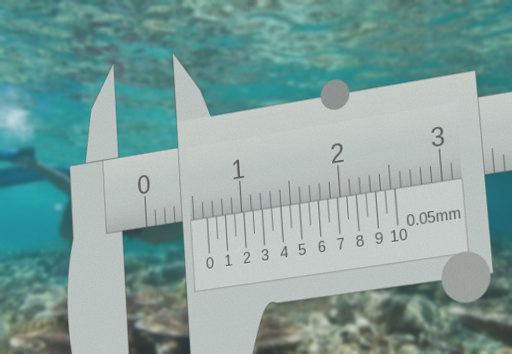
6.4 (mm)
